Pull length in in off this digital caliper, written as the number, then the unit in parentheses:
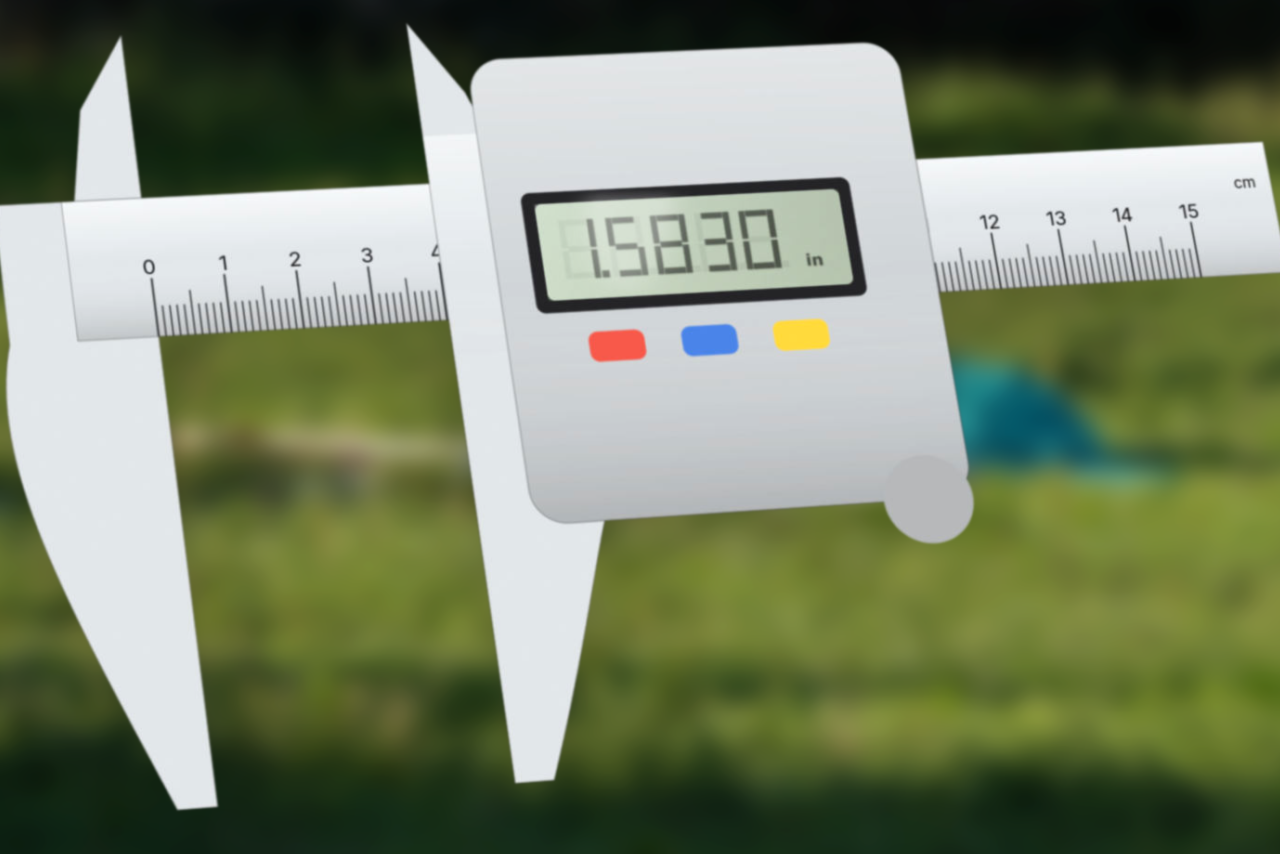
1.5830 (in)
